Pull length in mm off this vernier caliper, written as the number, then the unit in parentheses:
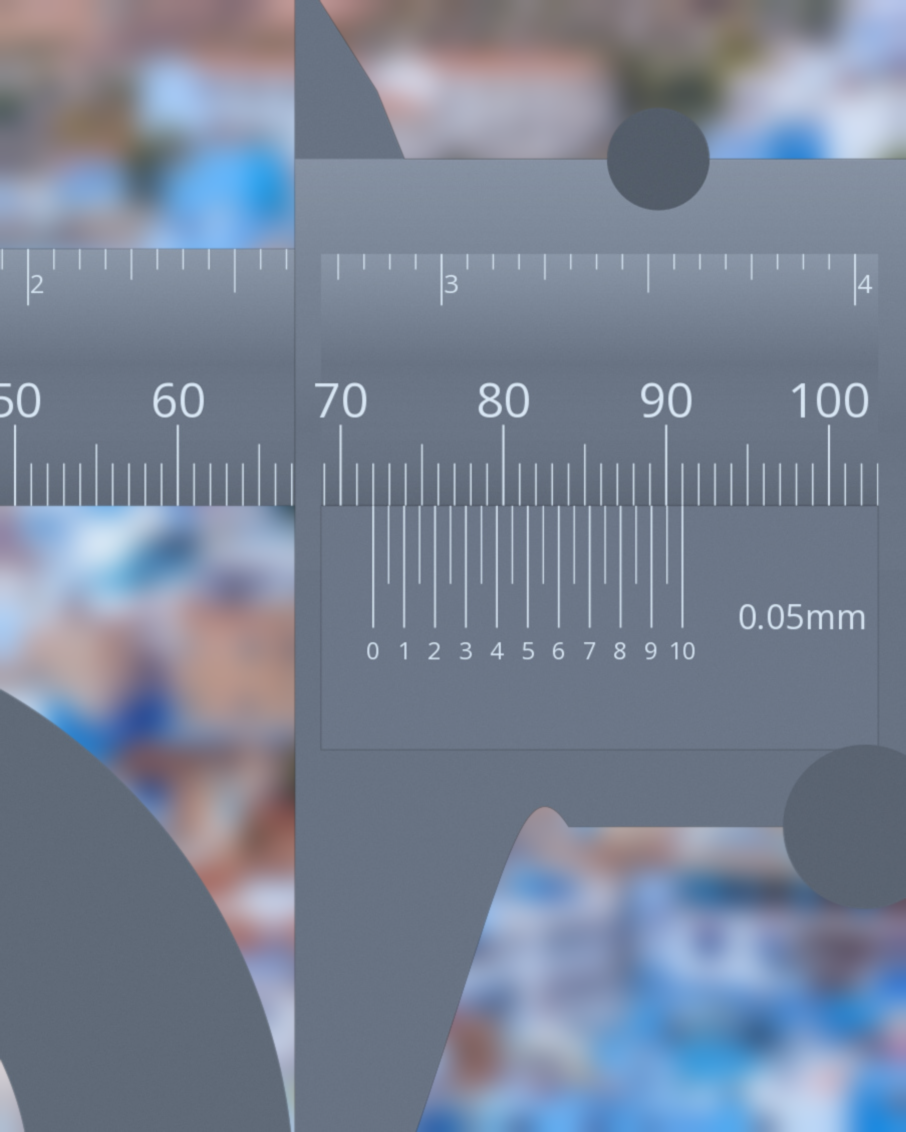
72.0 (mm)
